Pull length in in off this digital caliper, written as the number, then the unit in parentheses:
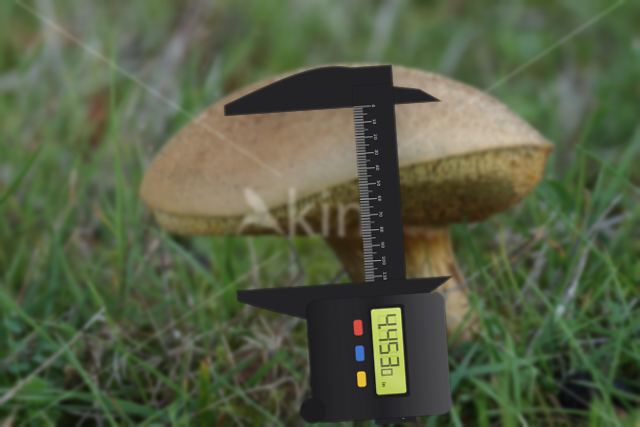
4.4530 (in)
